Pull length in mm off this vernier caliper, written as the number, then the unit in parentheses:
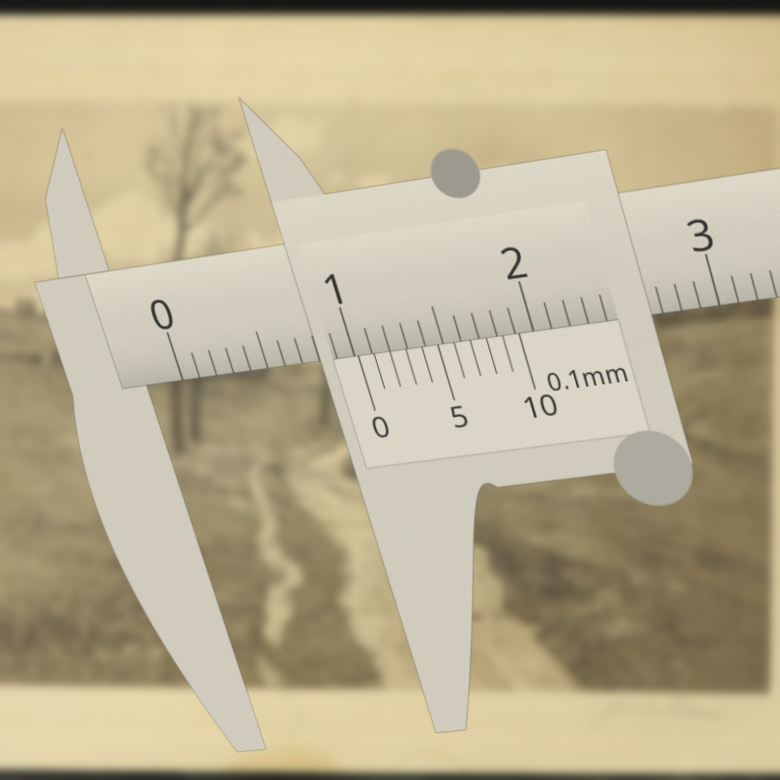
10.2 (mm)
